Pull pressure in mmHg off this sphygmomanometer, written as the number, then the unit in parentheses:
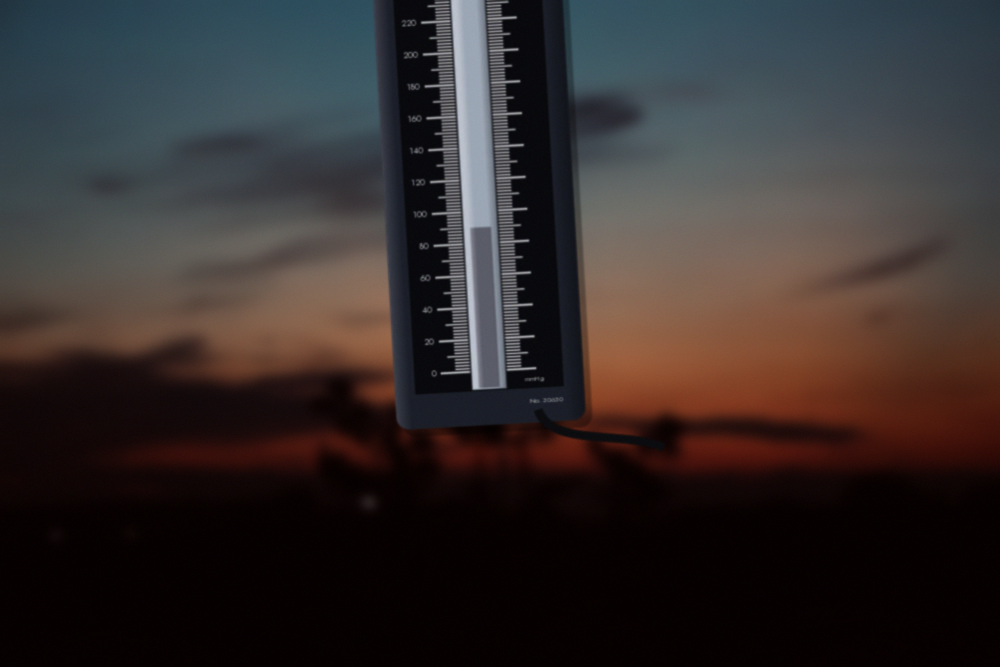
90 (mmHg)
